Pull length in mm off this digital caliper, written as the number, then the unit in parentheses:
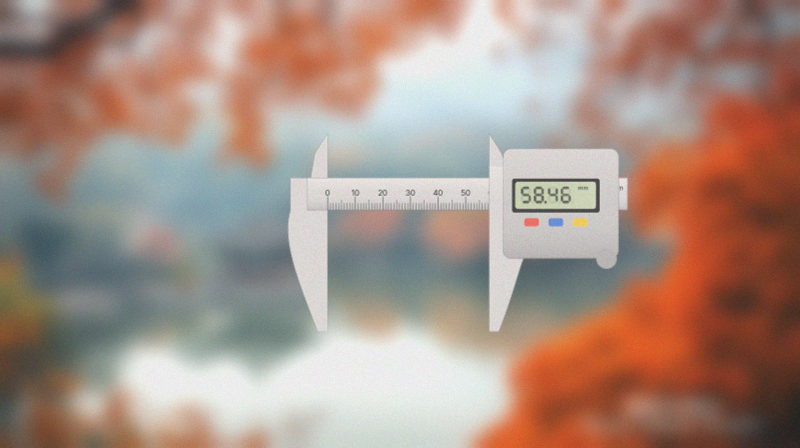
58.46 (mm)
